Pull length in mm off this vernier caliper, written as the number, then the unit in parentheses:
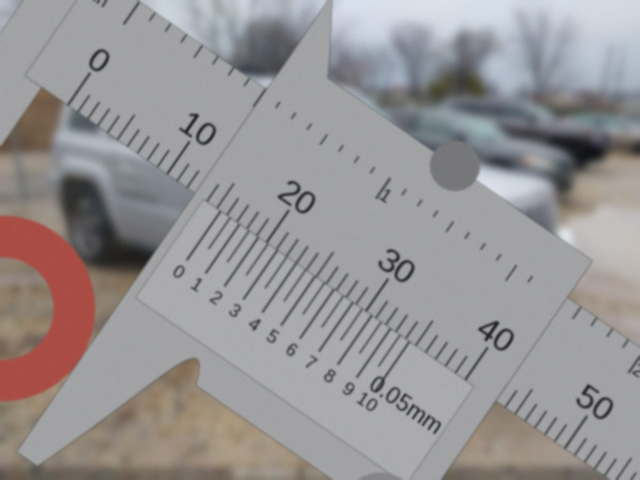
15.4 (mm)
